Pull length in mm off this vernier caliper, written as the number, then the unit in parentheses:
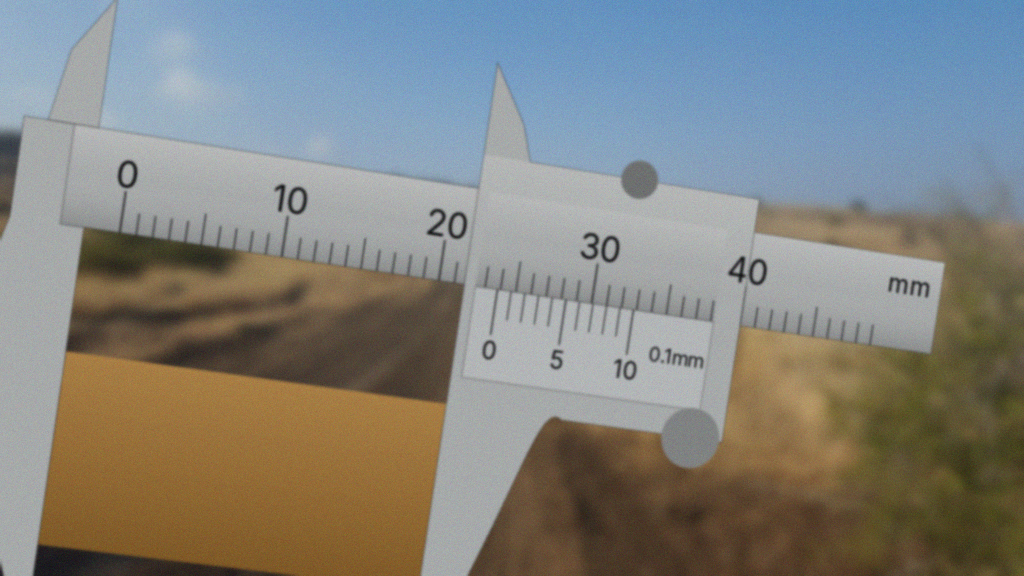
23.8 (mm)
